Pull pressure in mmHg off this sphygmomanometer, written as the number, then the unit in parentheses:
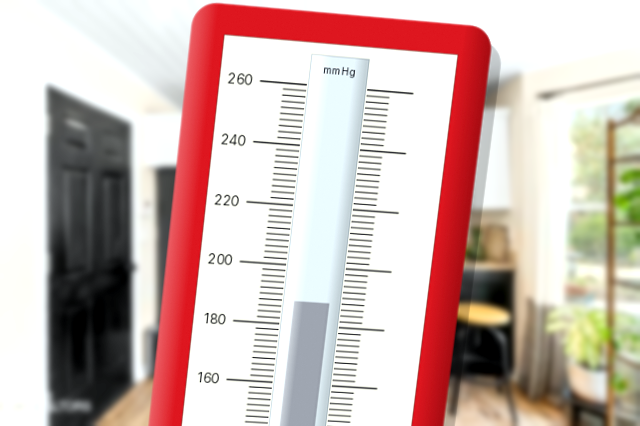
188 (mmHg)
